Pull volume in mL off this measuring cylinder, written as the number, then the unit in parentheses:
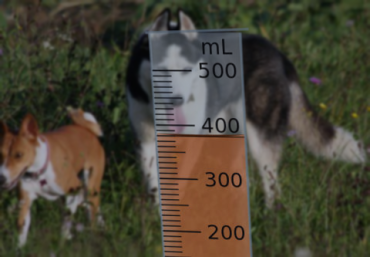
380 (mL)
